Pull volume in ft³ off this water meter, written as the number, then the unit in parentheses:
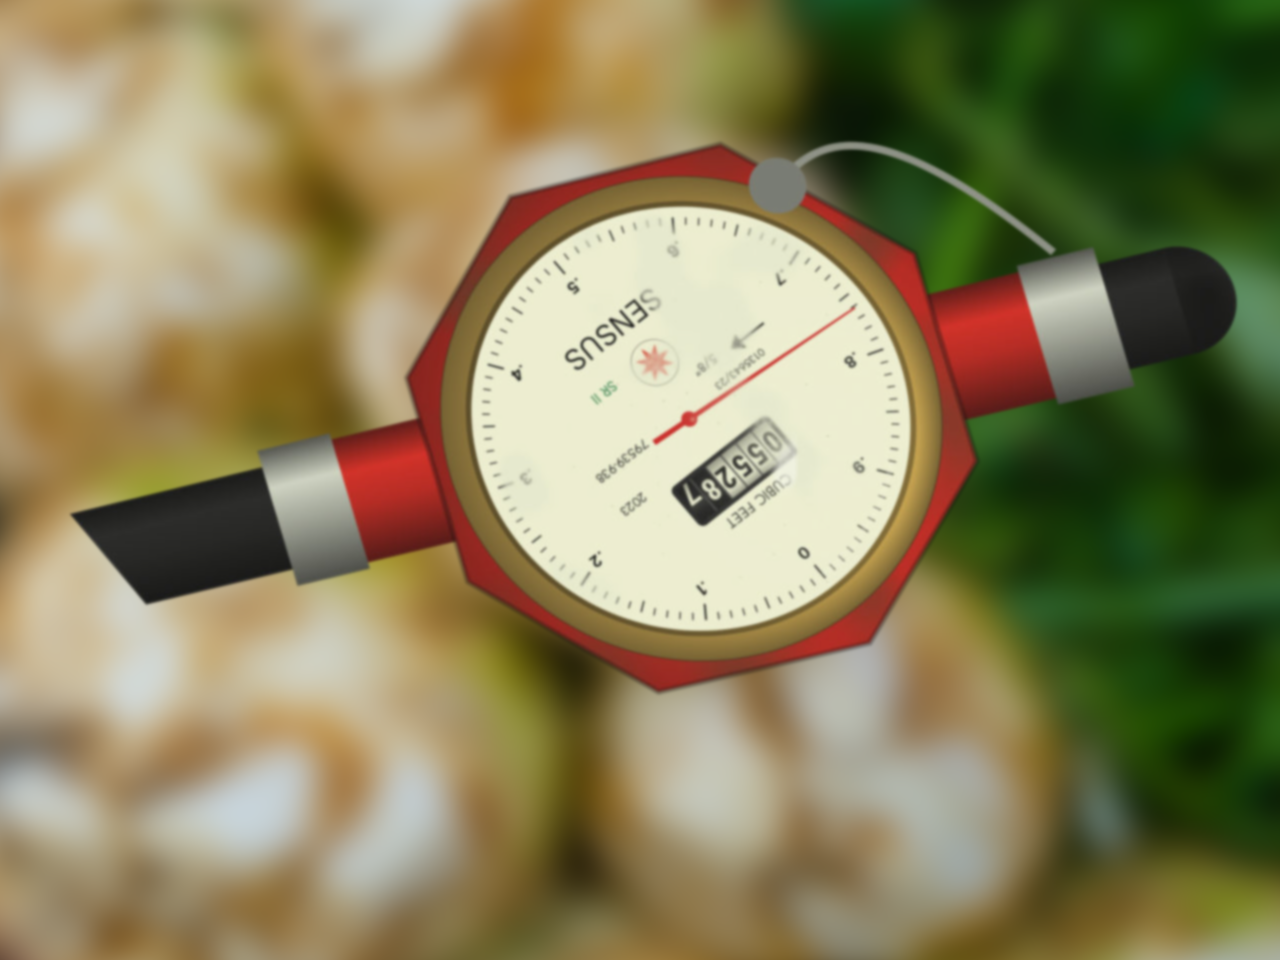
55286.76 (ft³)
